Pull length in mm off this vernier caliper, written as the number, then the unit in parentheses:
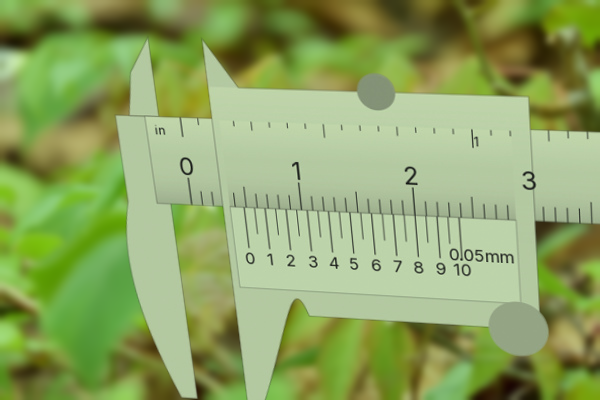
4.8 (mm)
